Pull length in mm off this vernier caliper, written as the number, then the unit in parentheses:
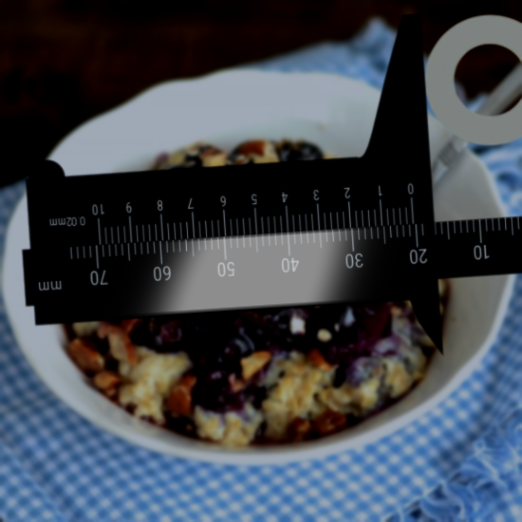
20.4 (mm)
